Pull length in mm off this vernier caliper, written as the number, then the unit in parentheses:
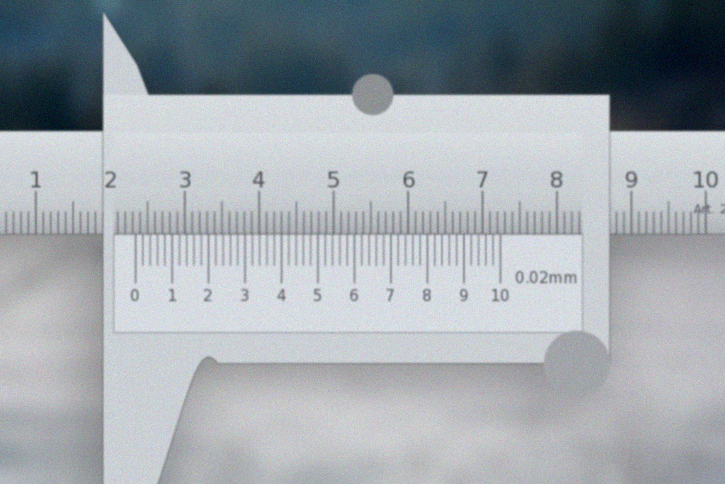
23.4 (mm)
